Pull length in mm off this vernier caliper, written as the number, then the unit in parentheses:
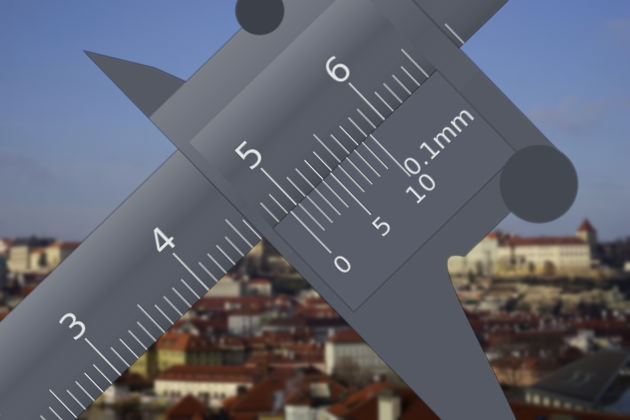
49.3 (mm)
